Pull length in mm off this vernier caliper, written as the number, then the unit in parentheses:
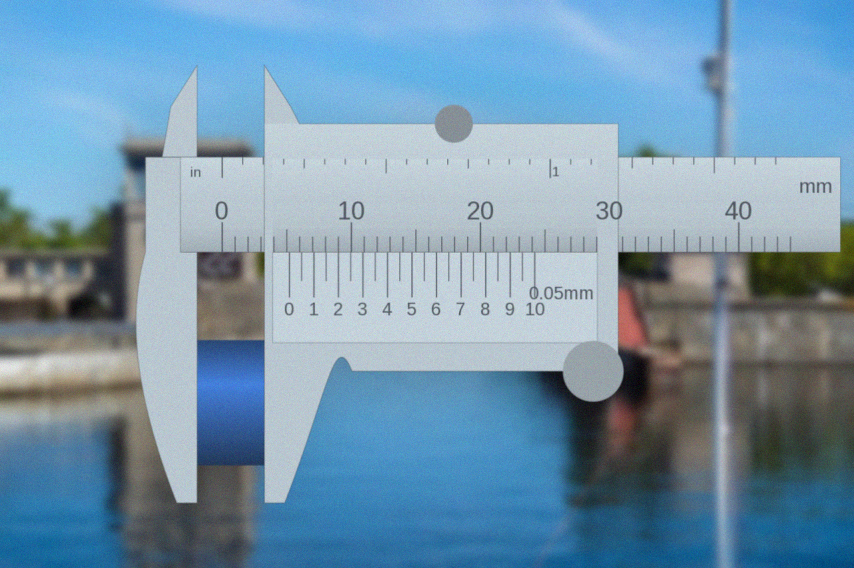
5.2 (mm)
